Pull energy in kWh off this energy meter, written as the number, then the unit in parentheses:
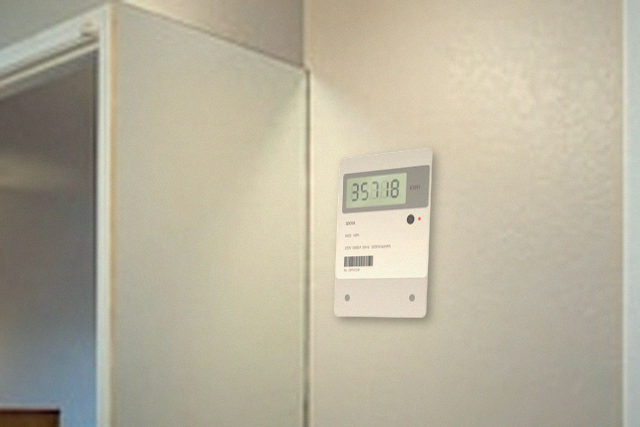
35718 (kWh)
